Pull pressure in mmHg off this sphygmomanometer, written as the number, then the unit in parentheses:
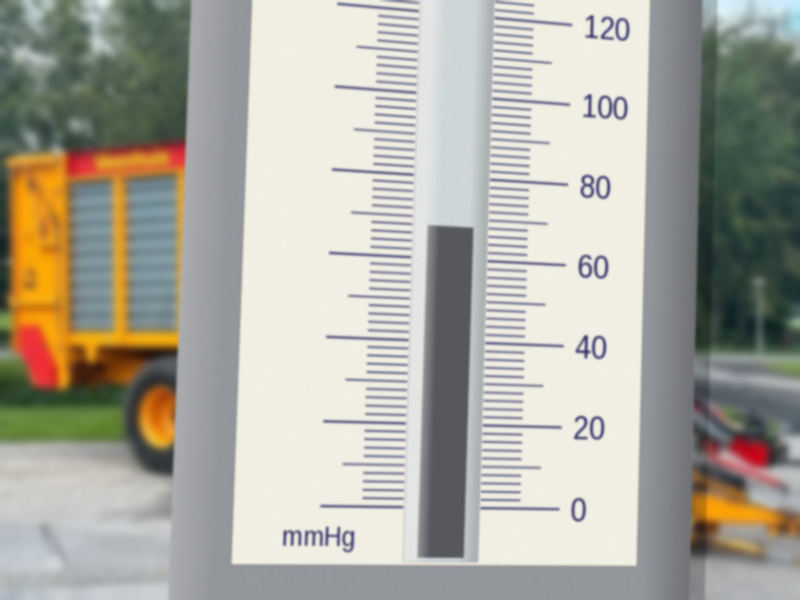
68 (mmHg)
